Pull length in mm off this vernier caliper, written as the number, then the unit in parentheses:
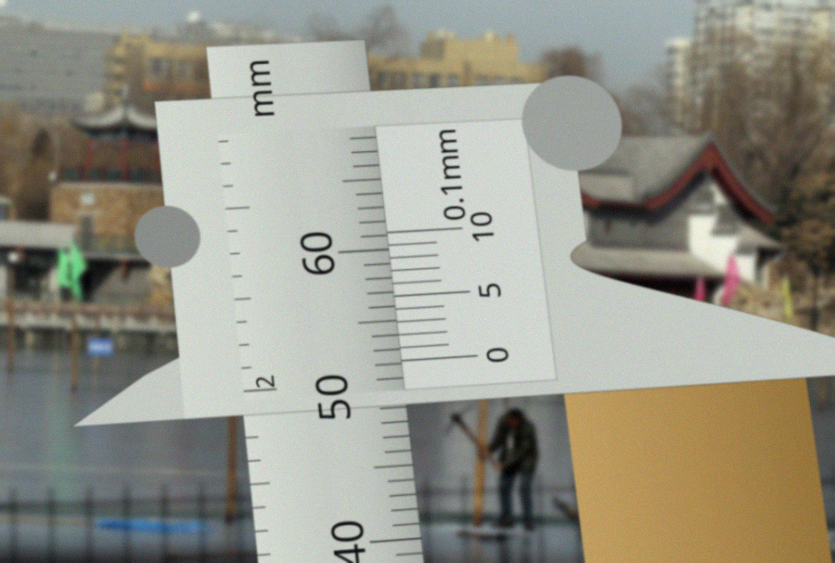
52.2 (mm)
